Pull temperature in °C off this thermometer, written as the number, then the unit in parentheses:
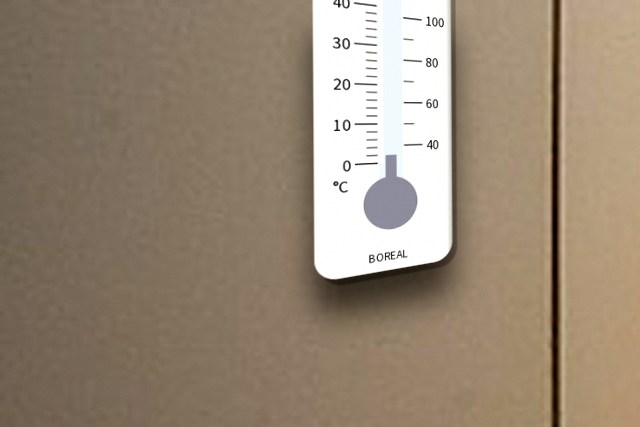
2 (°C)
